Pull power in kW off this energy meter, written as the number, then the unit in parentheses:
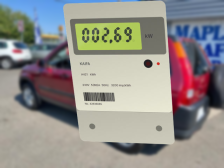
2.69 (kW)
